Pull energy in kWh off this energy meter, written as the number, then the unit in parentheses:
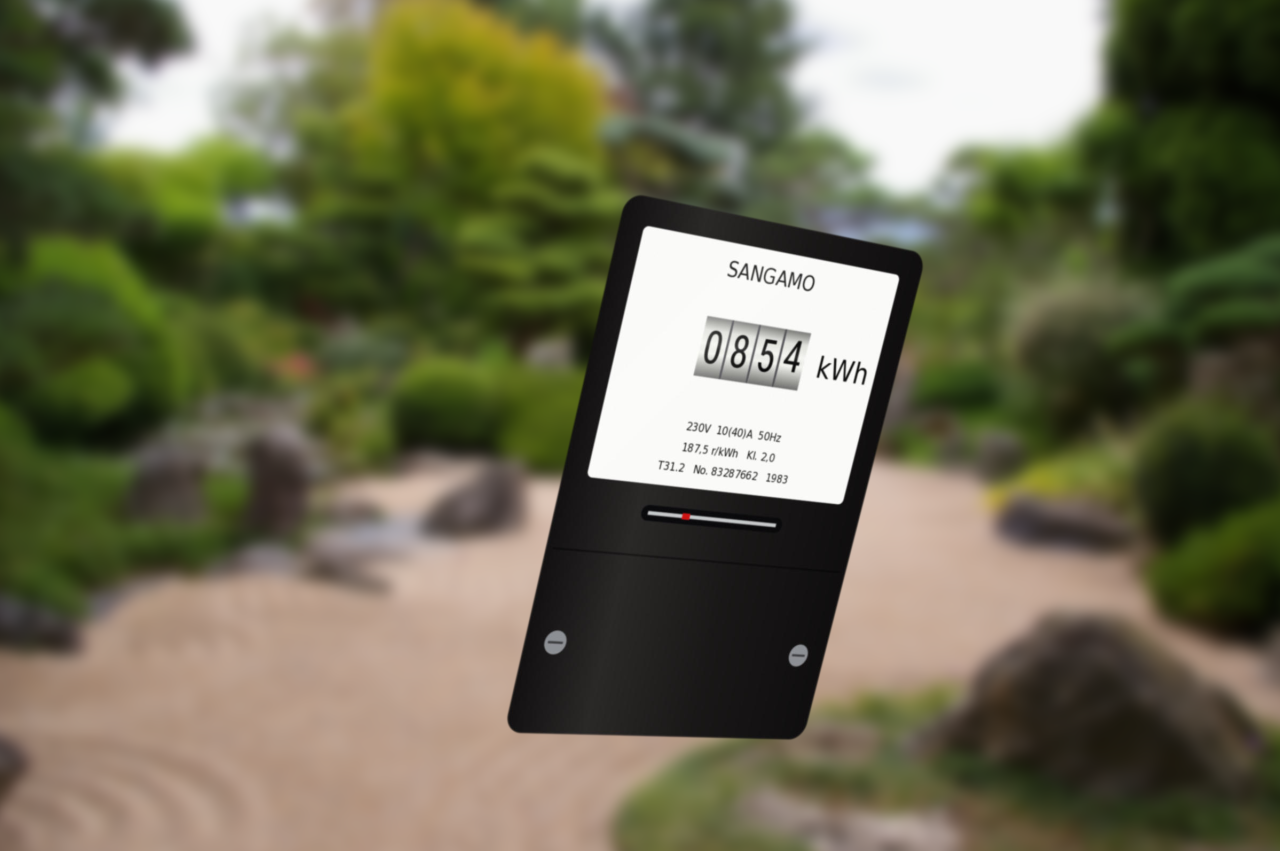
854 (kWh)
